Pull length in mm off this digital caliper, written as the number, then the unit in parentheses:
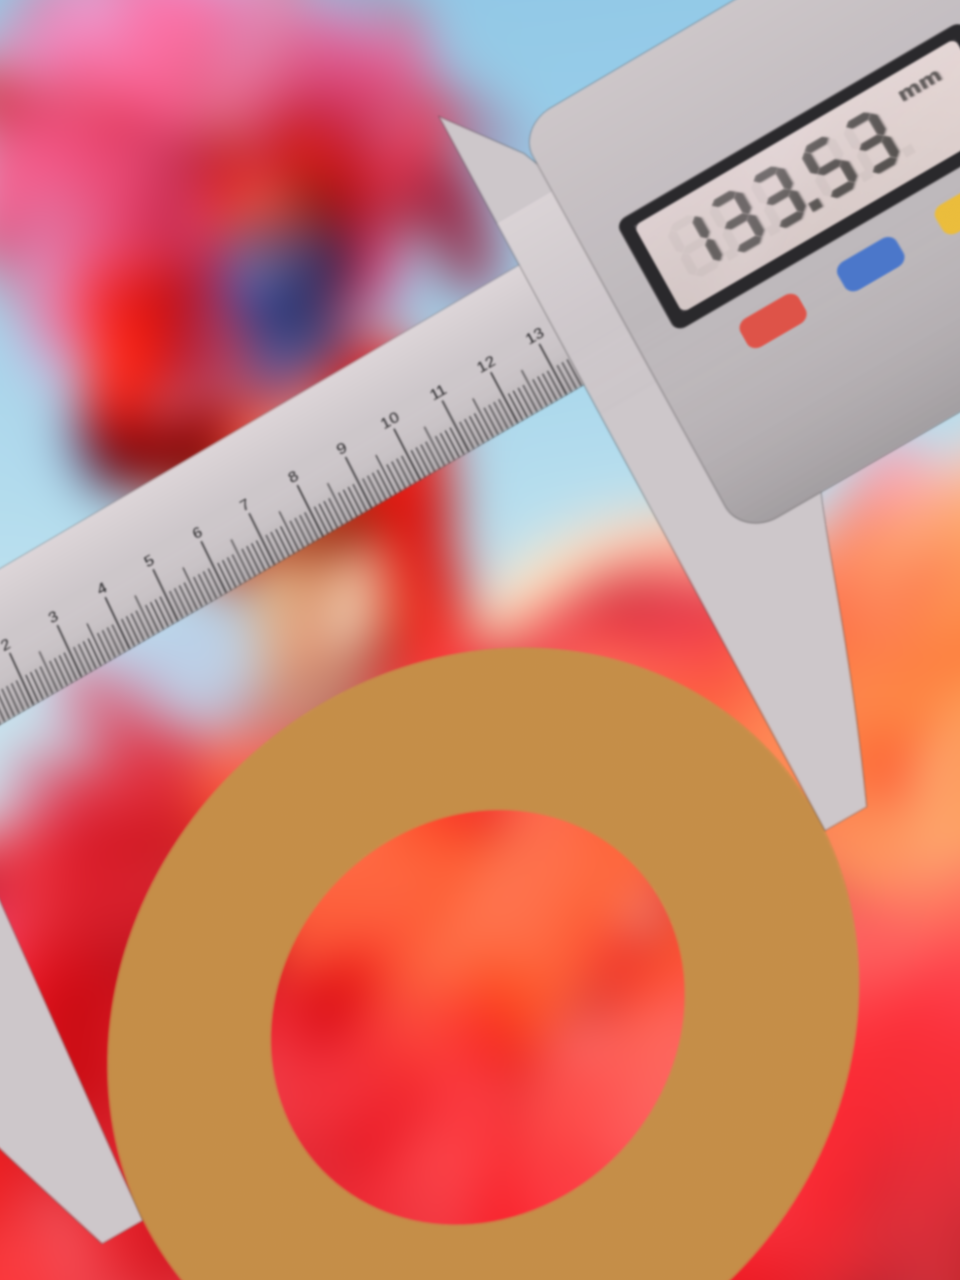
133.53 (mm)
